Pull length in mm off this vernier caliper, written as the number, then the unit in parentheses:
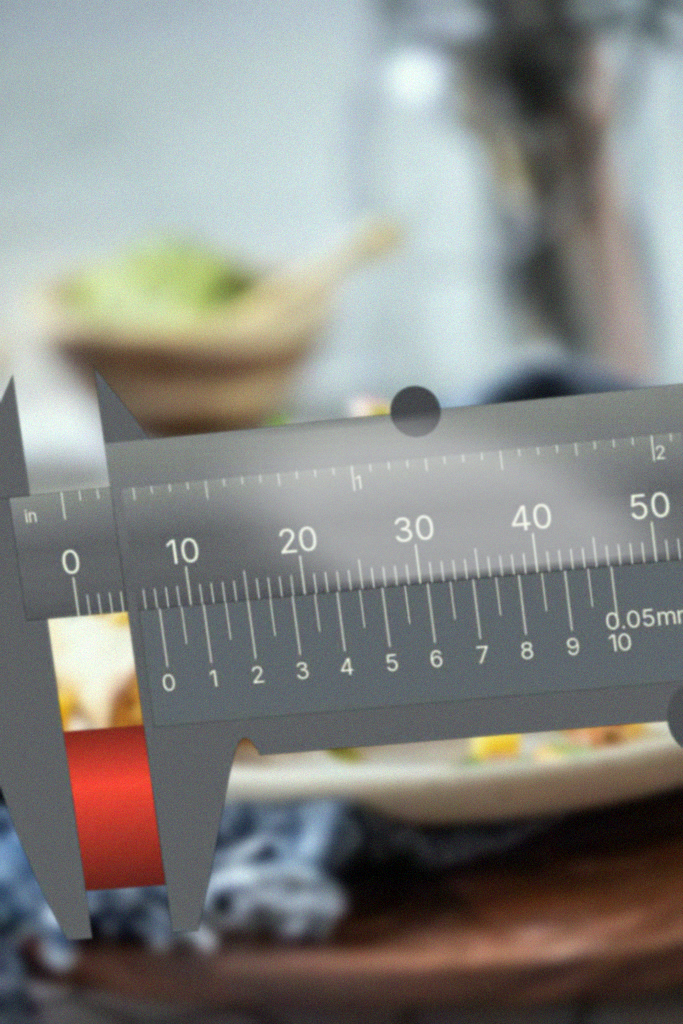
7.2 (mm)
